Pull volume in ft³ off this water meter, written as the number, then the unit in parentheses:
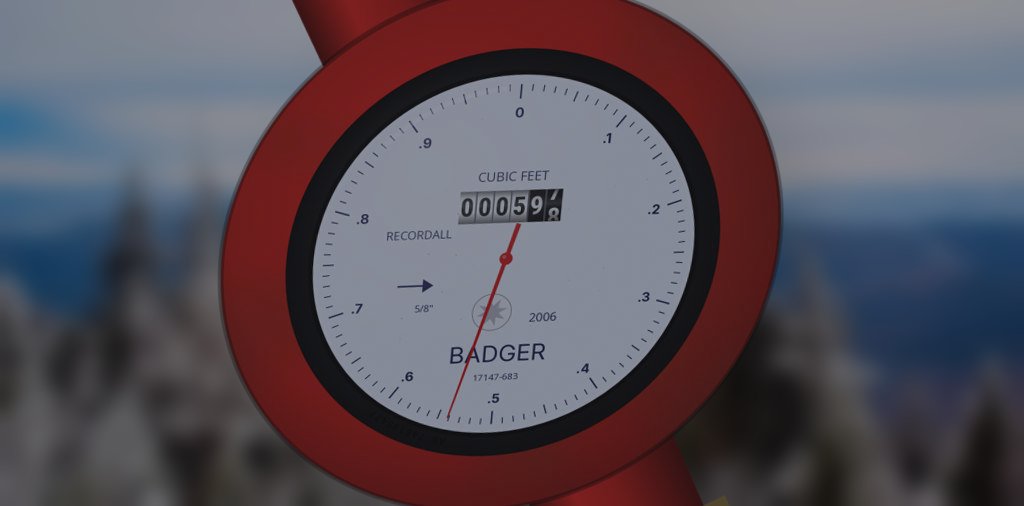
597.54 (ft³)
